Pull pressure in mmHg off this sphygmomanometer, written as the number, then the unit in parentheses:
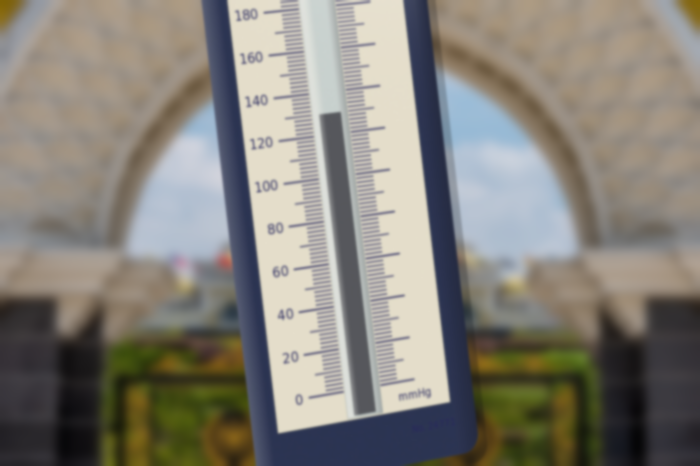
130 (mmHg)
